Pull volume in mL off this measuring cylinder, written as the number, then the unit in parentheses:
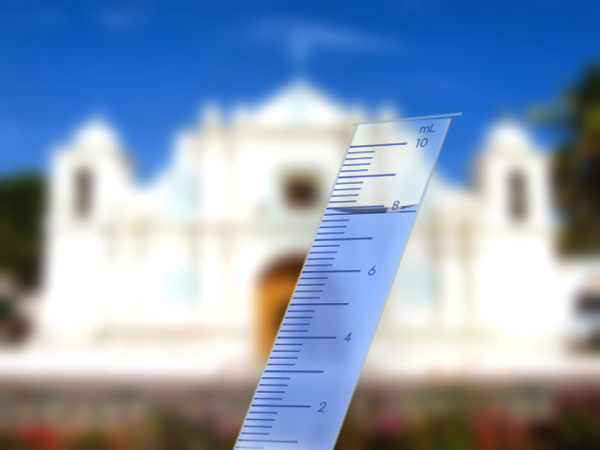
7.8 (mL)
